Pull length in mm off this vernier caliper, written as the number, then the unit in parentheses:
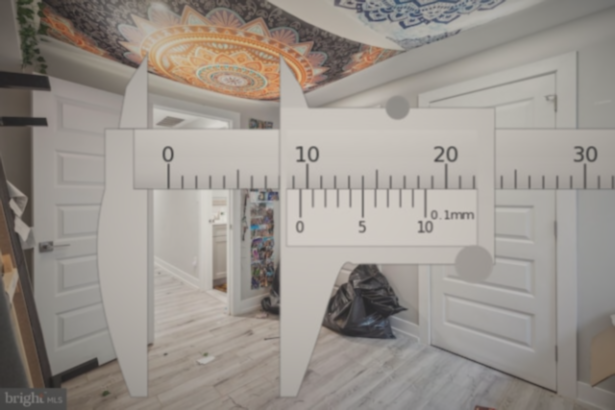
9.5 (mm)
